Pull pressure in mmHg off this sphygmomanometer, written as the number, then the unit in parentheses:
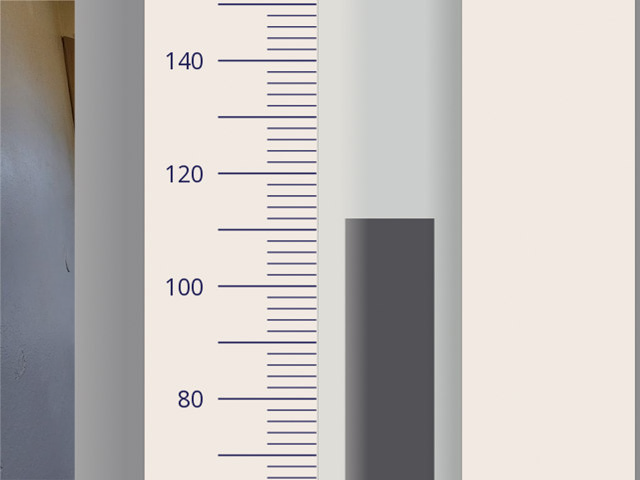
112 (mmHg)
